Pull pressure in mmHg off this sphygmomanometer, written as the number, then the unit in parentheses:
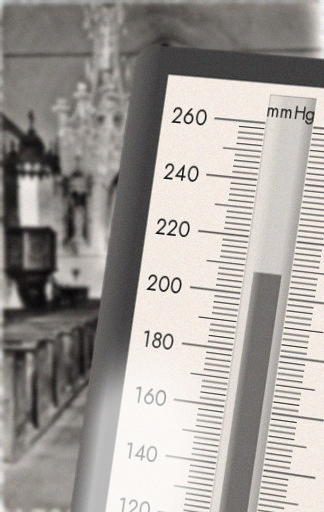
208 (mmHg)
